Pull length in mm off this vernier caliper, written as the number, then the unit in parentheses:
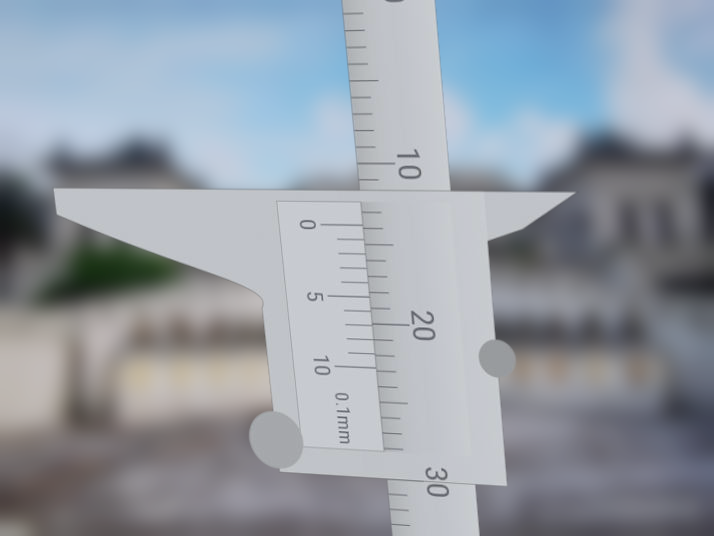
13.8 (mm)
